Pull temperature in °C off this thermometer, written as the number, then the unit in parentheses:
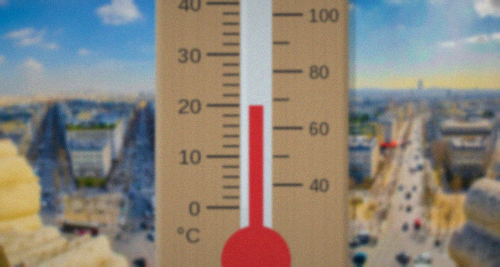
20 (°C)
